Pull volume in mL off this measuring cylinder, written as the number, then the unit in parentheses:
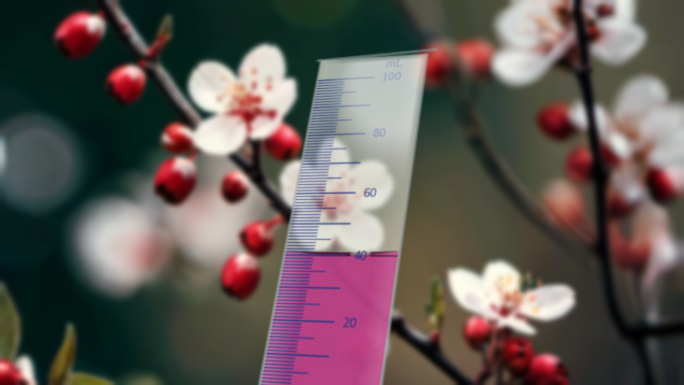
40 (mL)
